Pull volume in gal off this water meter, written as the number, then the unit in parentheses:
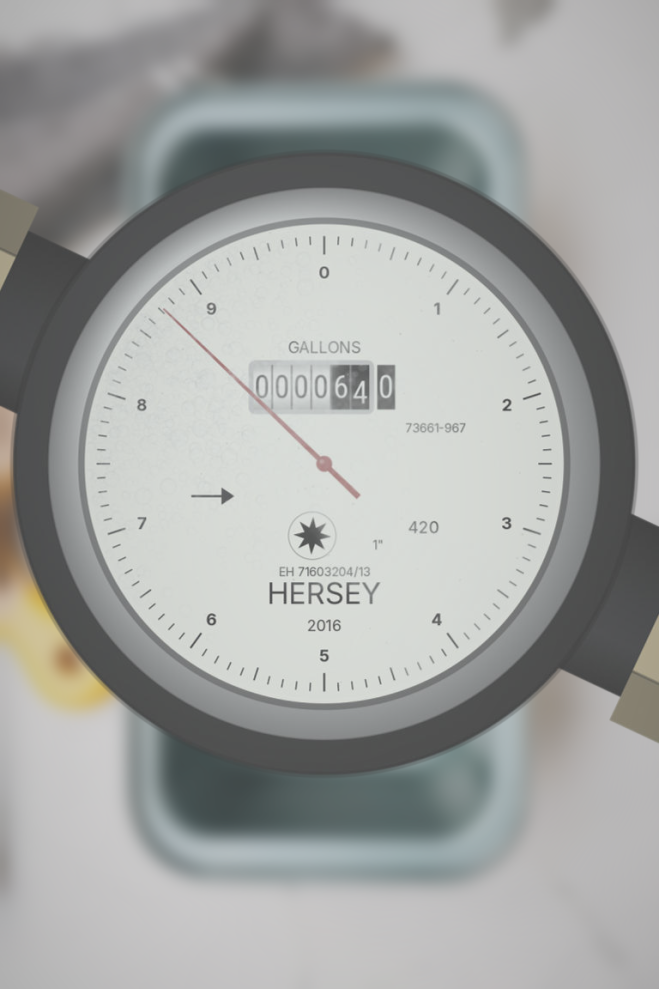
638.7 (gal)
